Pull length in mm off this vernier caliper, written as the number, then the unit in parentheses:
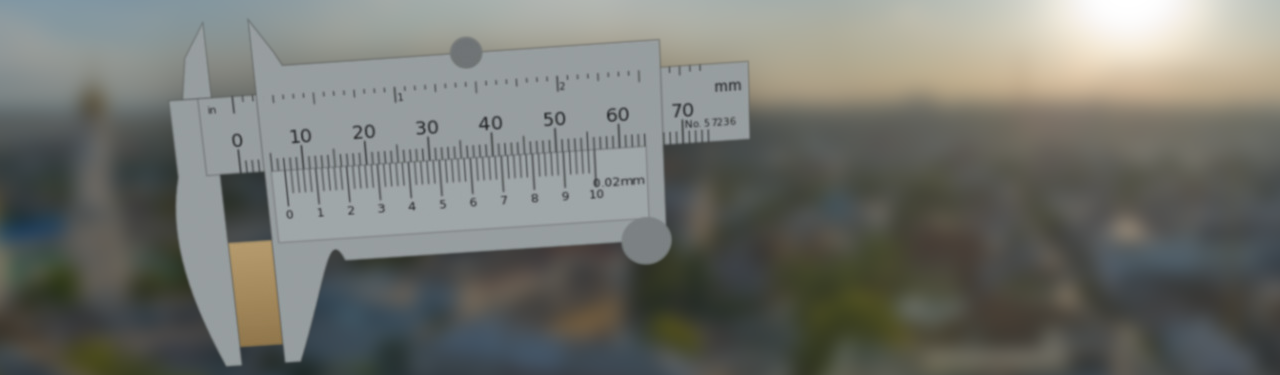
7.0 (mm)
